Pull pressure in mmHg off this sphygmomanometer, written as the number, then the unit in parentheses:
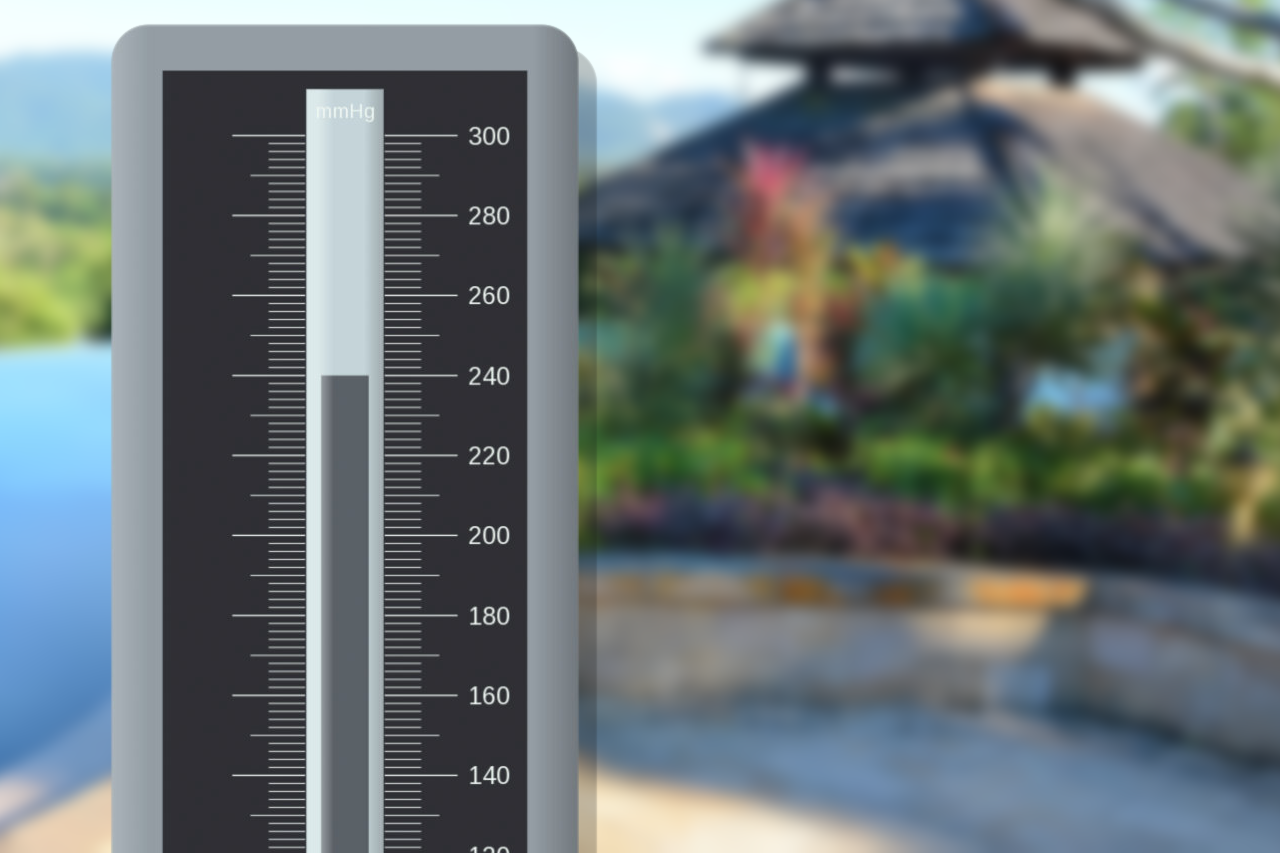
240 (mmHg)
